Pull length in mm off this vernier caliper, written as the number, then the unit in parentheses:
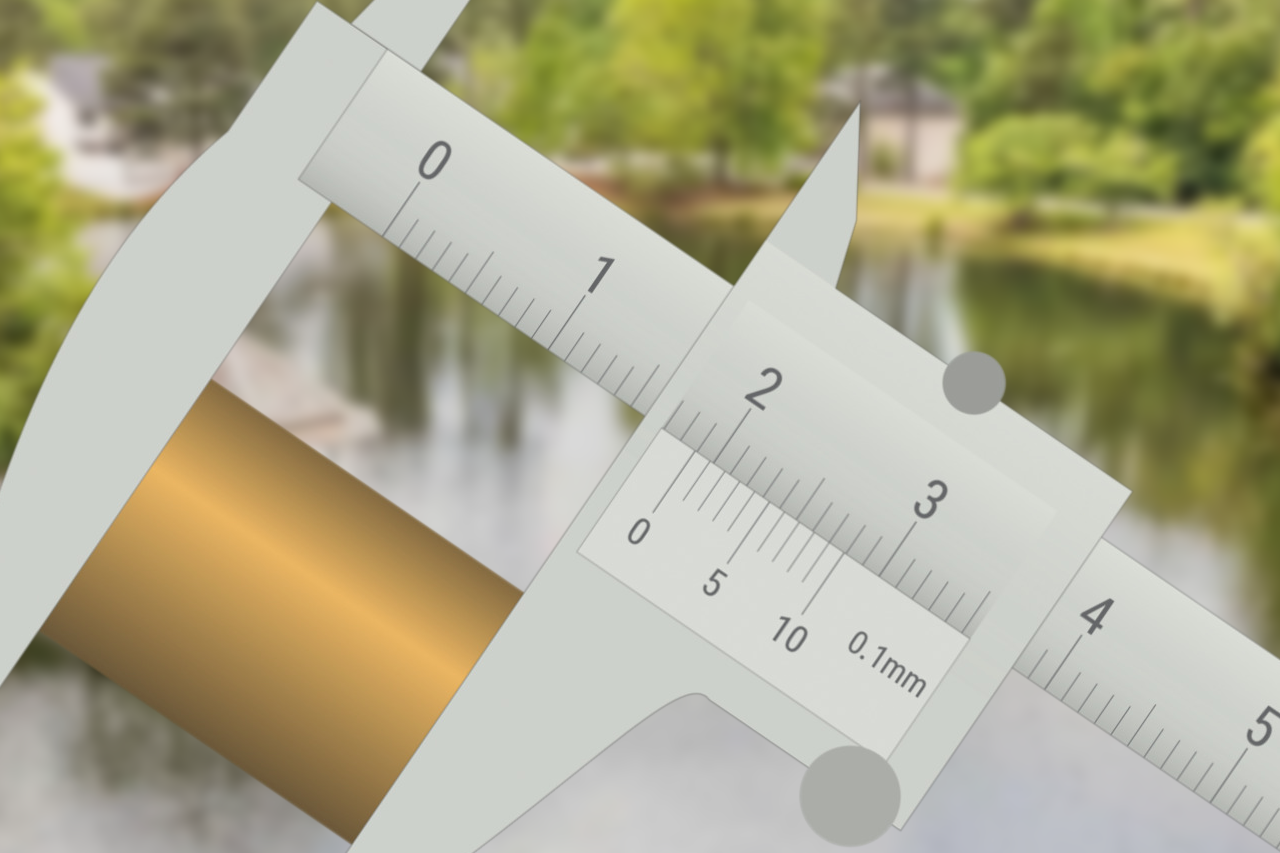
18.9 (mm)
